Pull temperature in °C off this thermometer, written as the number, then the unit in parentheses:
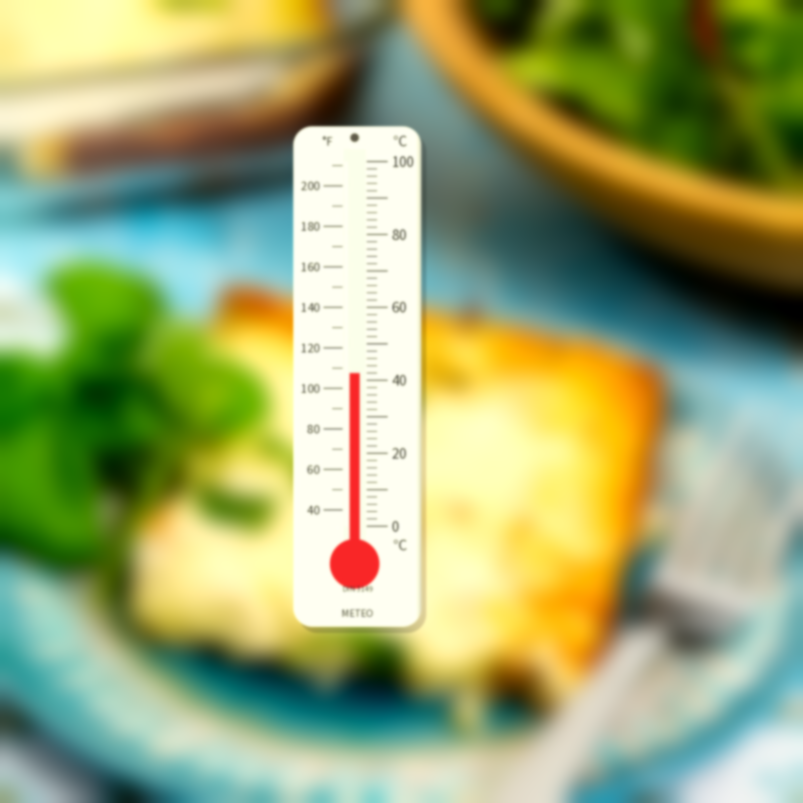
42 (°C)
